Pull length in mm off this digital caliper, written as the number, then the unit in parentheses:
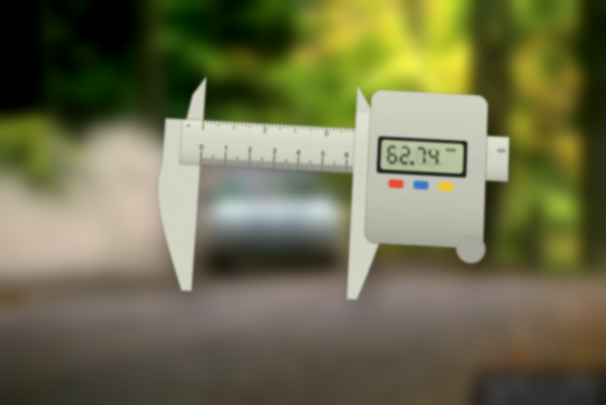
62.74 (mm)
